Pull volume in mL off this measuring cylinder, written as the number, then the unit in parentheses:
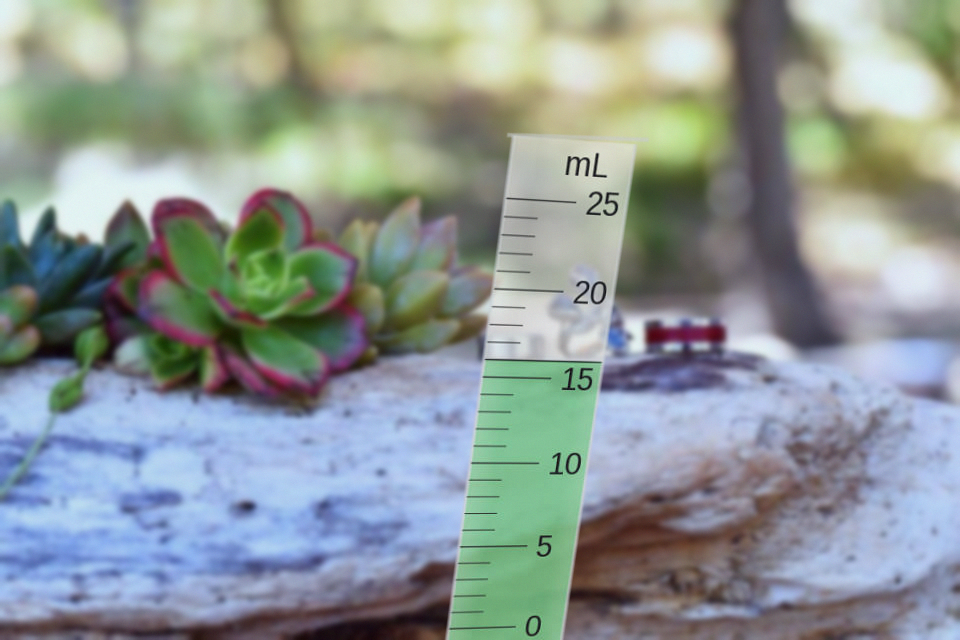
16 (mL)
